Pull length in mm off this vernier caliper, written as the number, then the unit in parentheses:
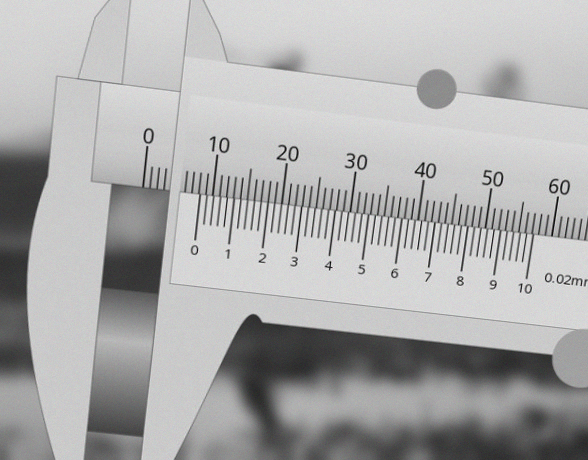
8.2 (mm)
